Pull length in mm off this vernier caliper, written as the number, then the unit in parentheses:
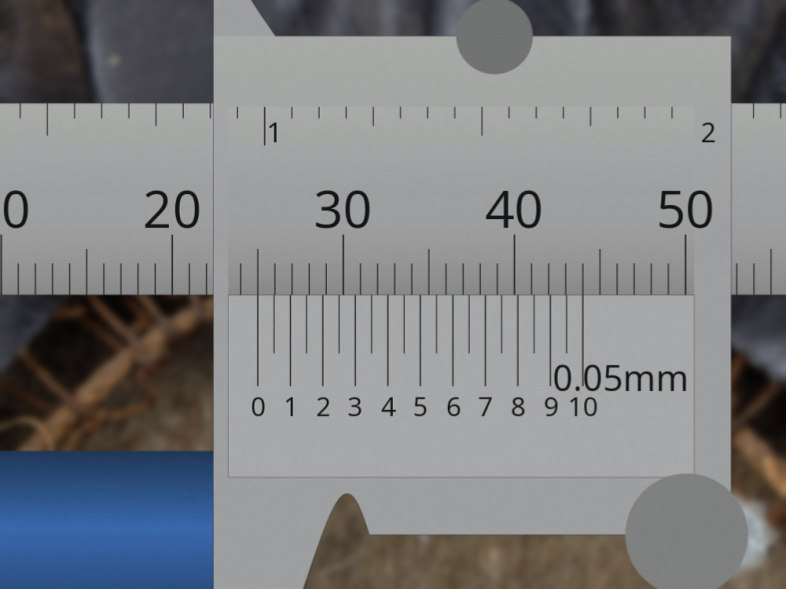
25.0 (mm)
